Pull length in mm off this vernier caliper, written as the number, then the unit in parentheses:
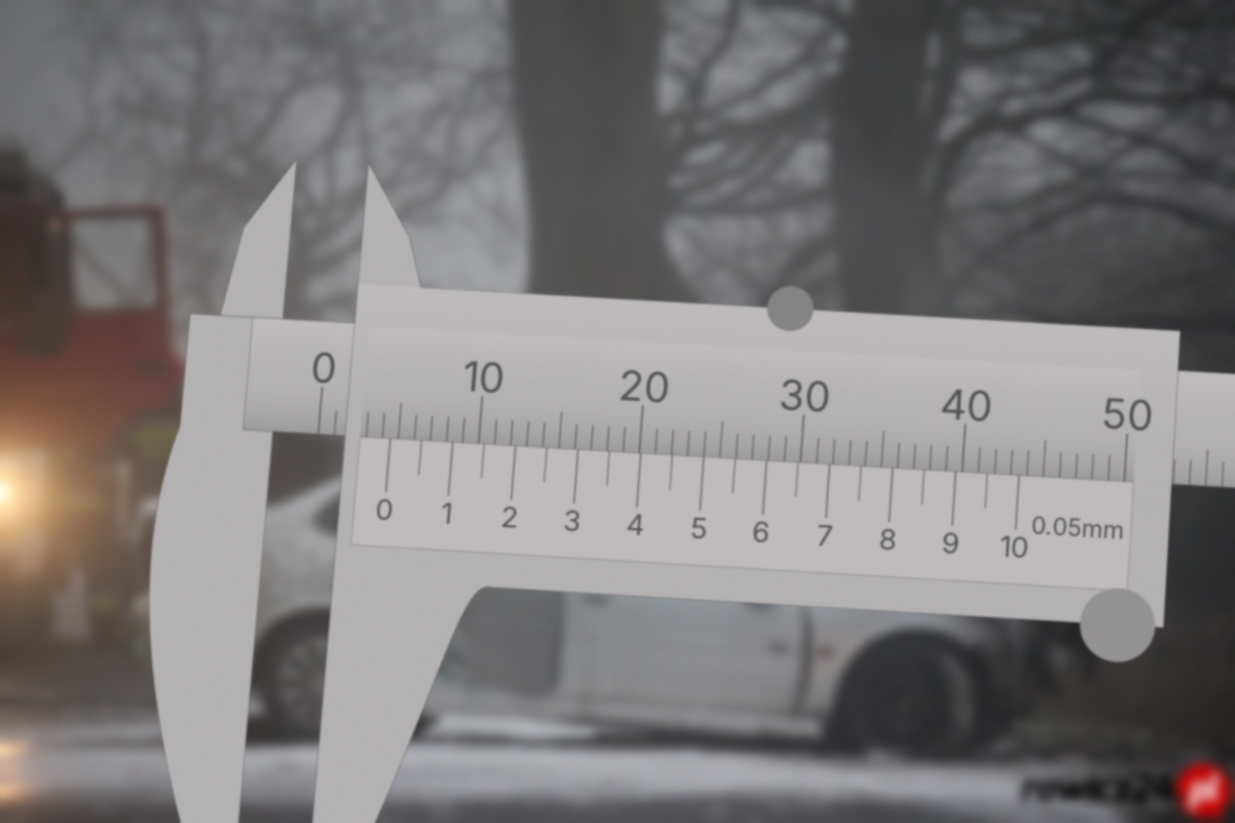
4.5 (mm)
